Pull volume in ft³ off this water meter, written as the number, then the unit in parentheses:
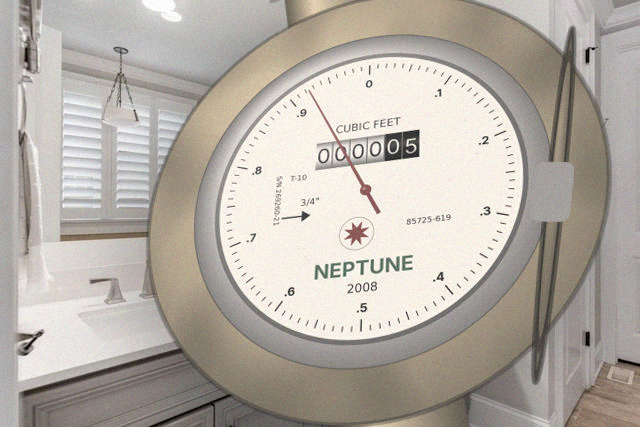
4.92 (ft³)
